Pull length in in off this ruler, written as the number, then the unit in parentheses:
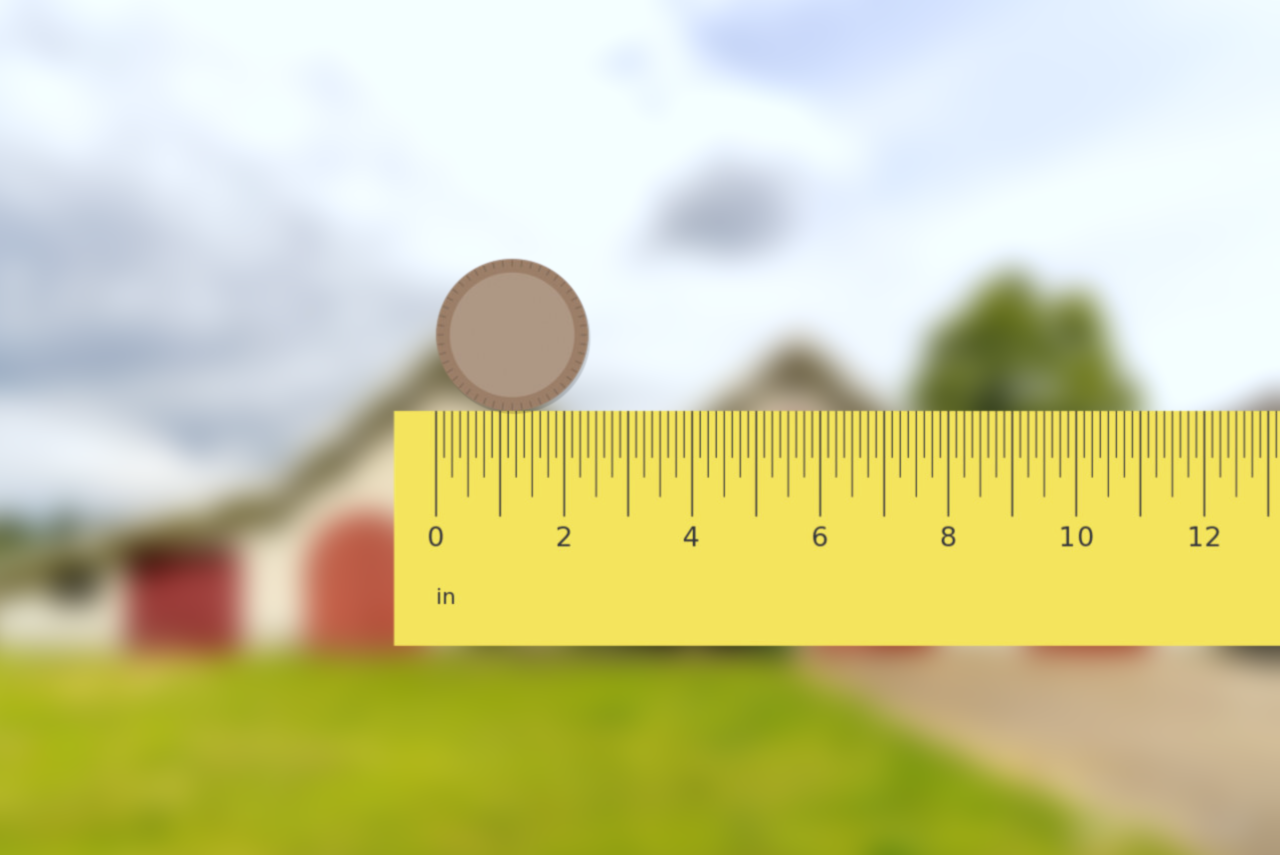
2.375 (in)
